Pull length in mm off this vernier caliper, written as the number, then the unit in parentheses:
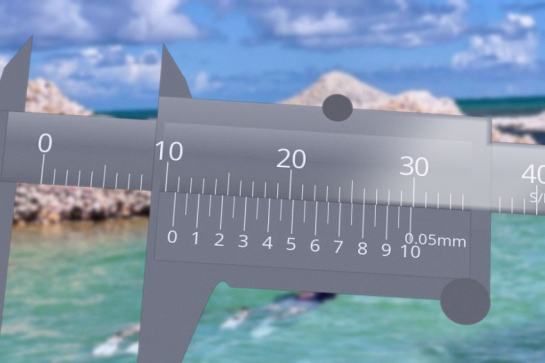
10.8 (mm)
